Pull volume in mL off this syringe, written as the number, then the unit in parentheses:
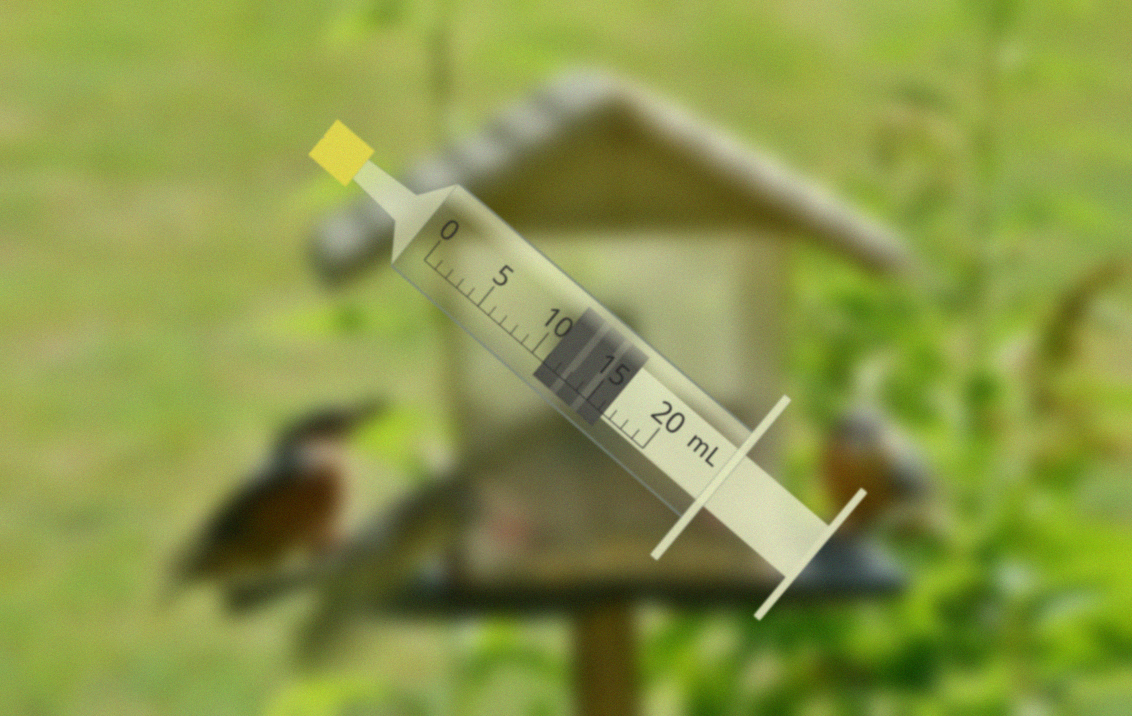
11 (mL)
